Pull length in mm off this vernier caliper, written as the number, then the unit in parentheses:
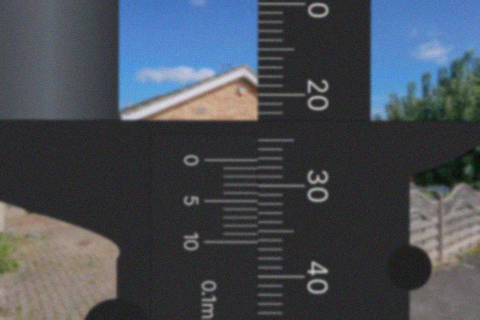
27.2 (mm)
